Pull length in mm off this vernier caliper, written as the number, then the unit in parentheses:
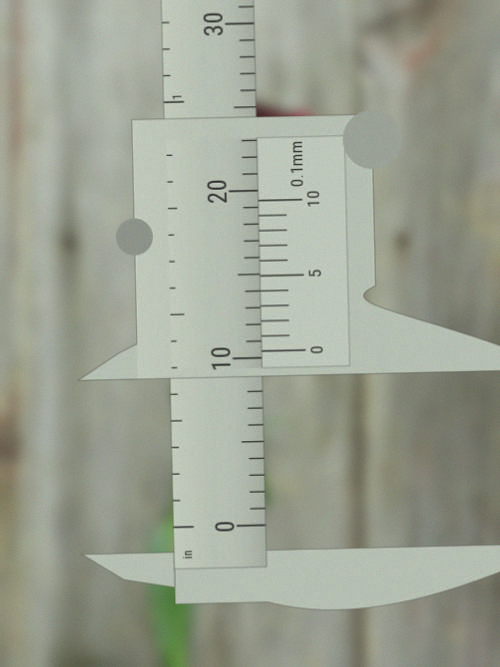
10.4 (mm)
